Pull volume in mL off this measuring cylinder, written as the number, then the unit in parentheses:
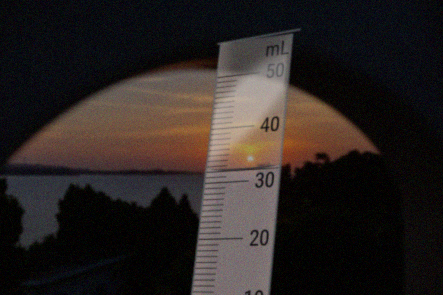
32 (mL)
